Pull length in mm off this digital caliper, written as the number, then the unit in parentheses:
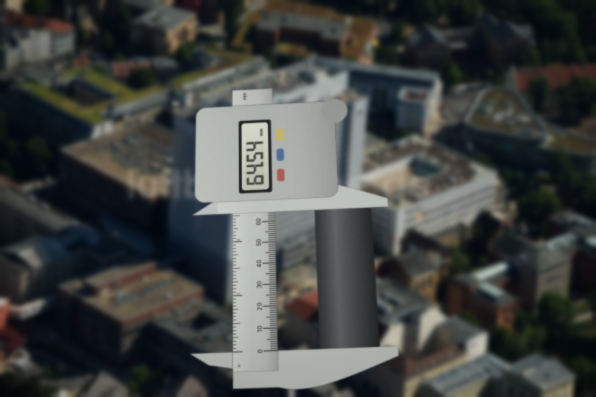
64.54 (mm)
